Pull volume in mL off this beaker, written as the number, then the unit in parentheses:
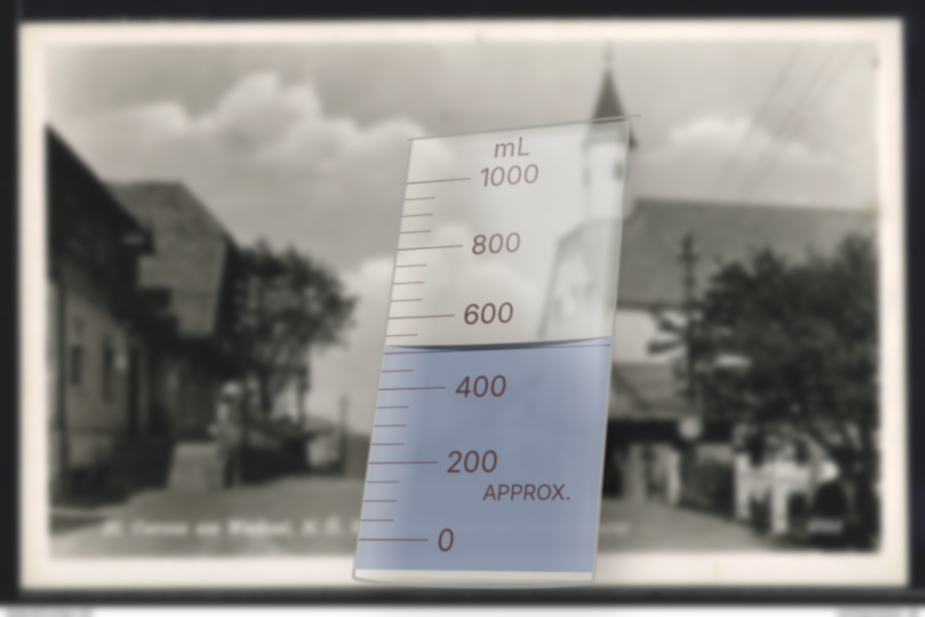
500 (mL)
